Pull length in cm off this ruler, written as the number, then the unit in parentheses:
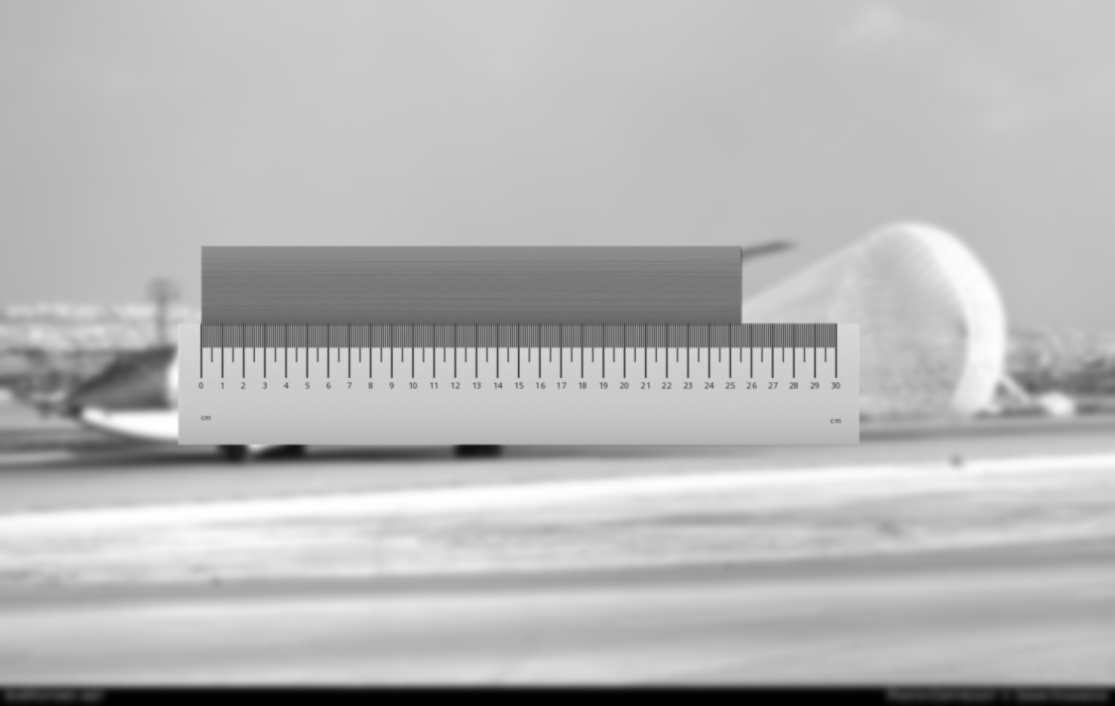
25.5 (cm)
